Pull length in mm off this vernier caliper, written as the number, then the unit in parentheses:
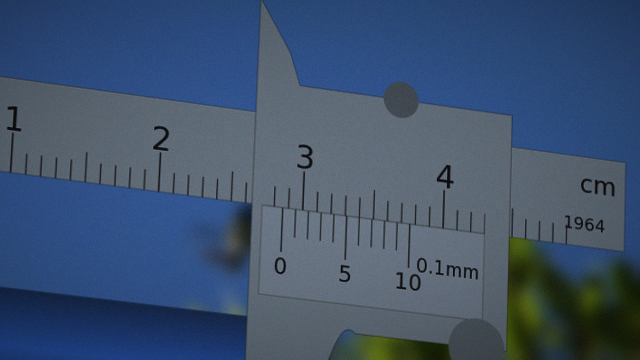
28.6 (mm)
